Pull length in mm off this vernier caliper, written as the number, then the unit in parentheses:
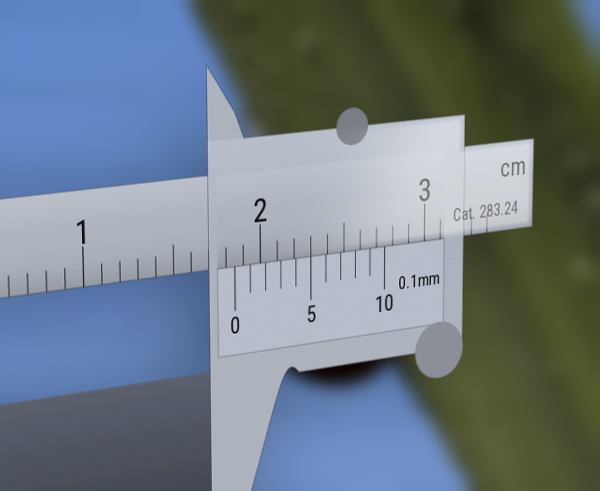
18.5 (mm)
